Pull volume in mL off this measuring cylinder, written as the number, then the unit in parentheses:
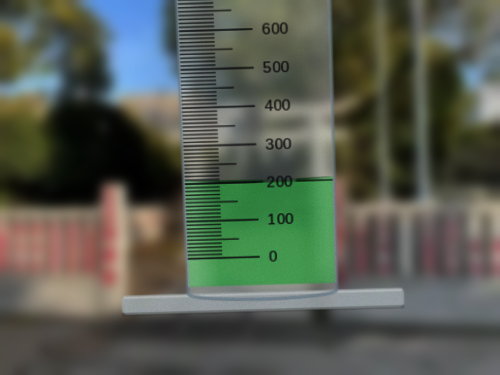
200 (mL)
